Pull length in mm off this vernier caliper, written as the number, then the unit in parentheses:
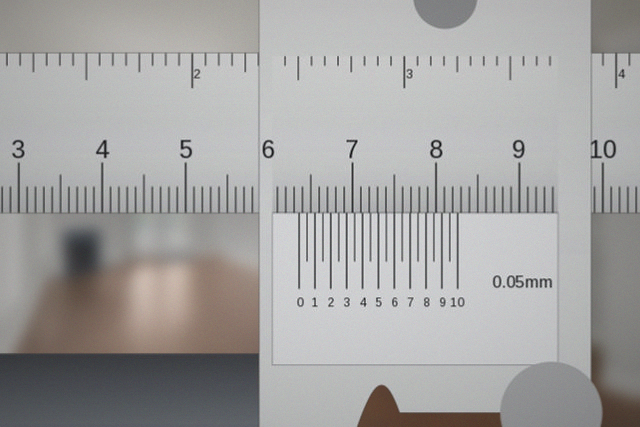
63.6 (mm)
